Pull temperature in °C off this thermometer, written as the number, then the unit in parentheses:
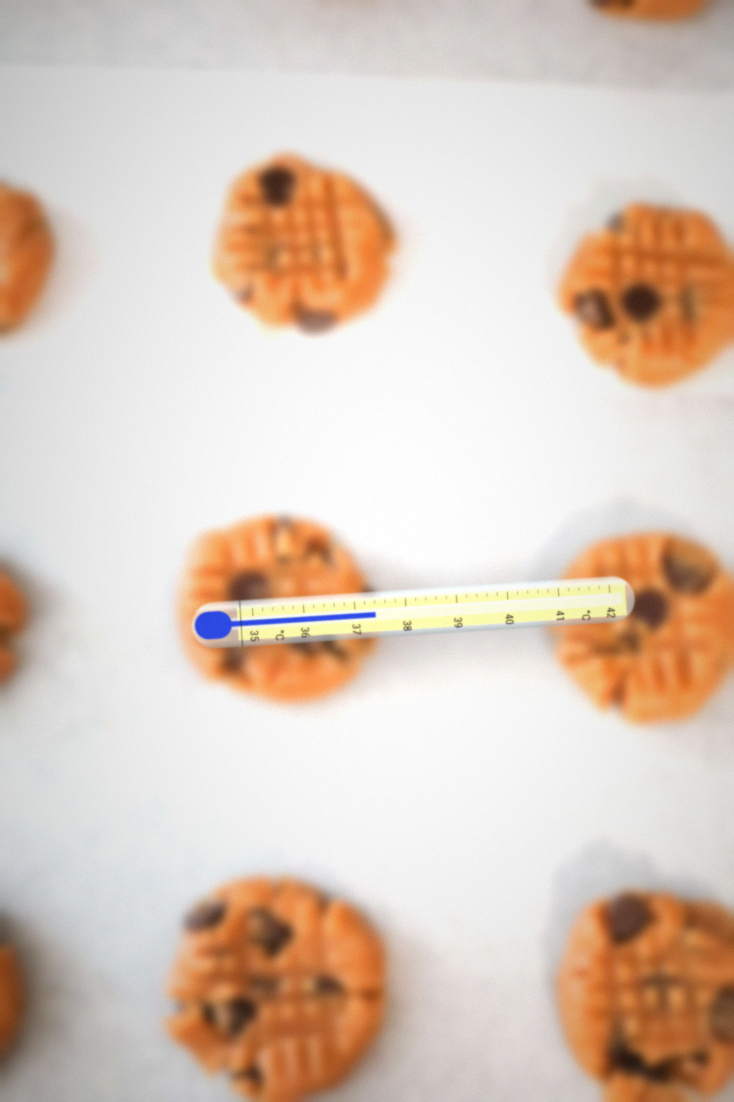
37.4 (°C)
